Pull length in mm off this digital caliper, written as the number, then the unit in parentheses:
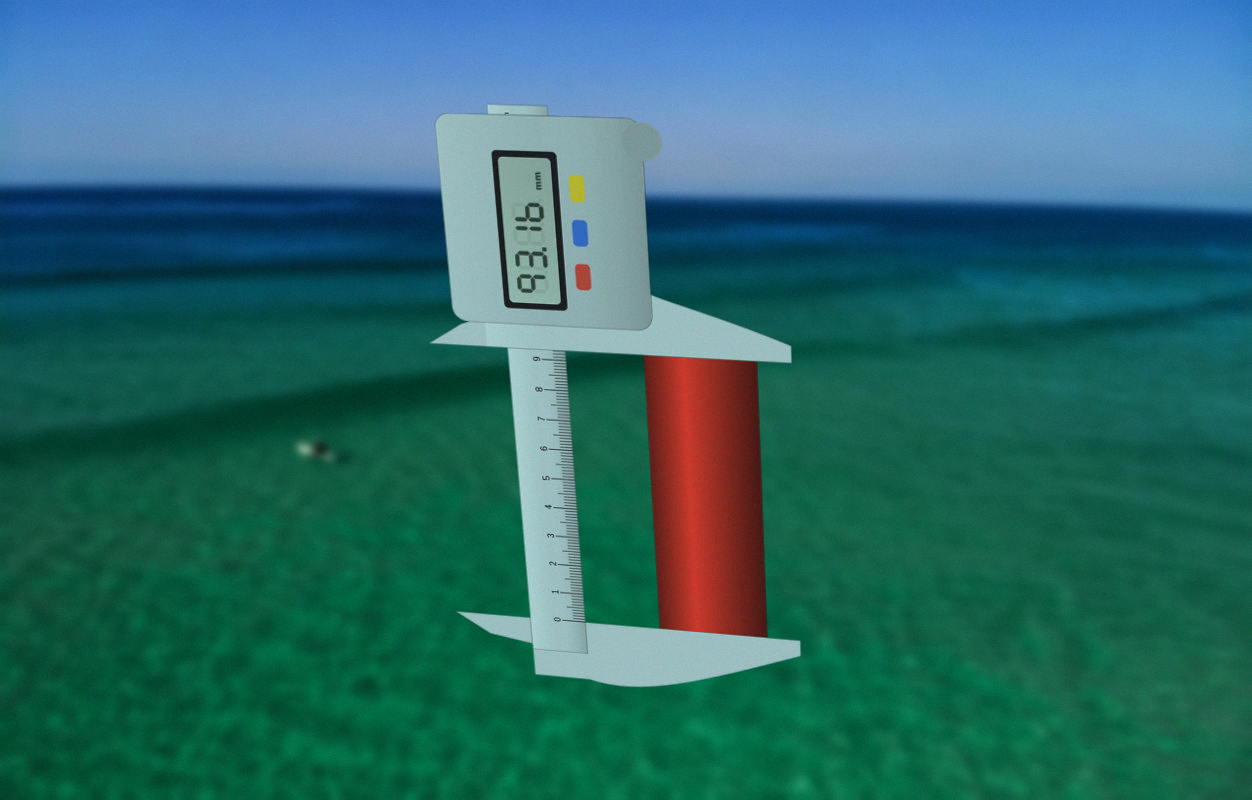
93.16 (mm)
